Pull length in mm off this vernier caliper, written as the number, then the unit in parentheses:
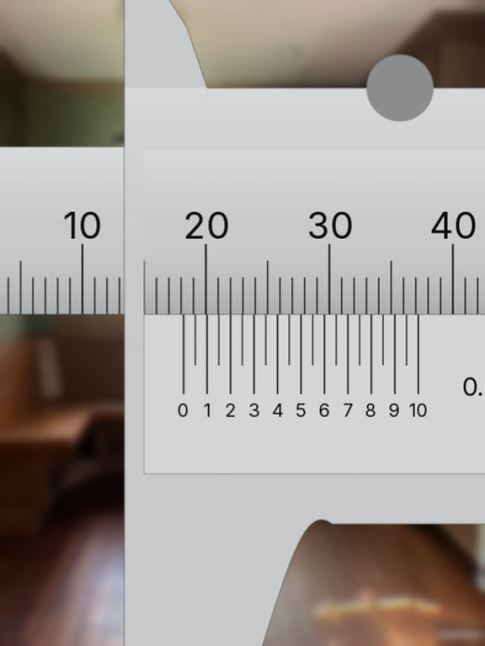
18.2 (mm)
